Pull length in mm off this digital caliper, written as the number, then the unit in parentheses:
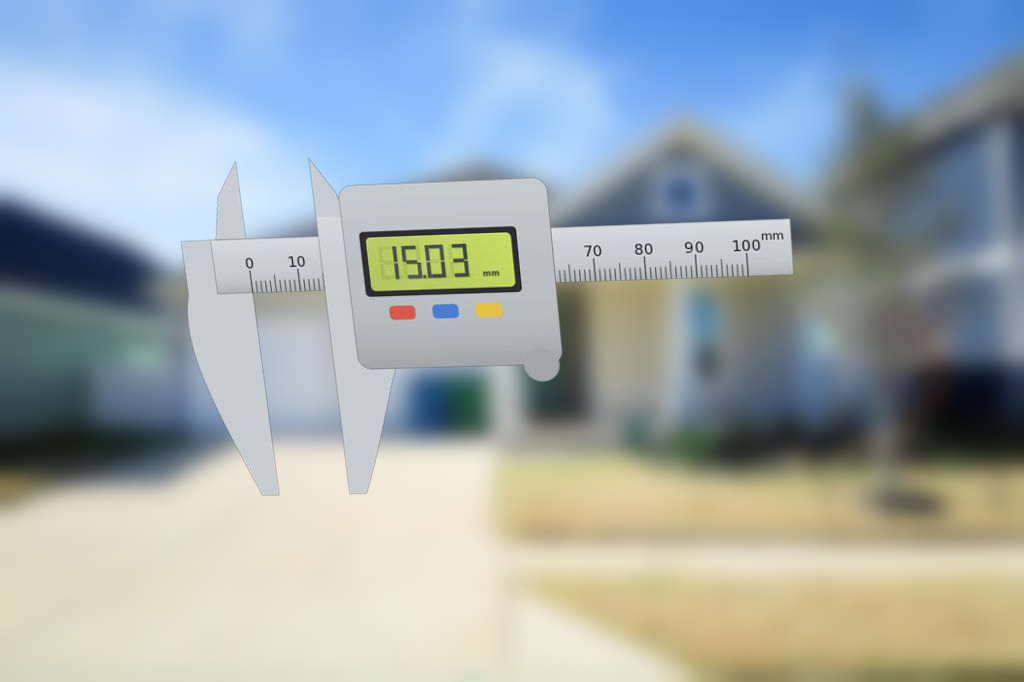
15.03 (mm)
